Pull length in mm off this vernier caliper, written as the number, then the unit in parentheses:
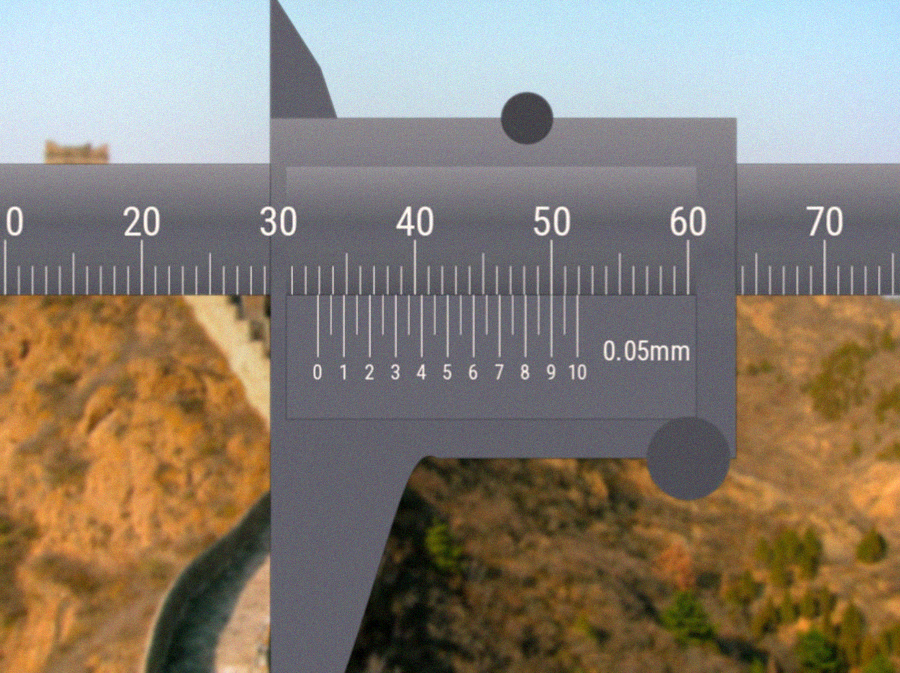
32.9 (mm)
